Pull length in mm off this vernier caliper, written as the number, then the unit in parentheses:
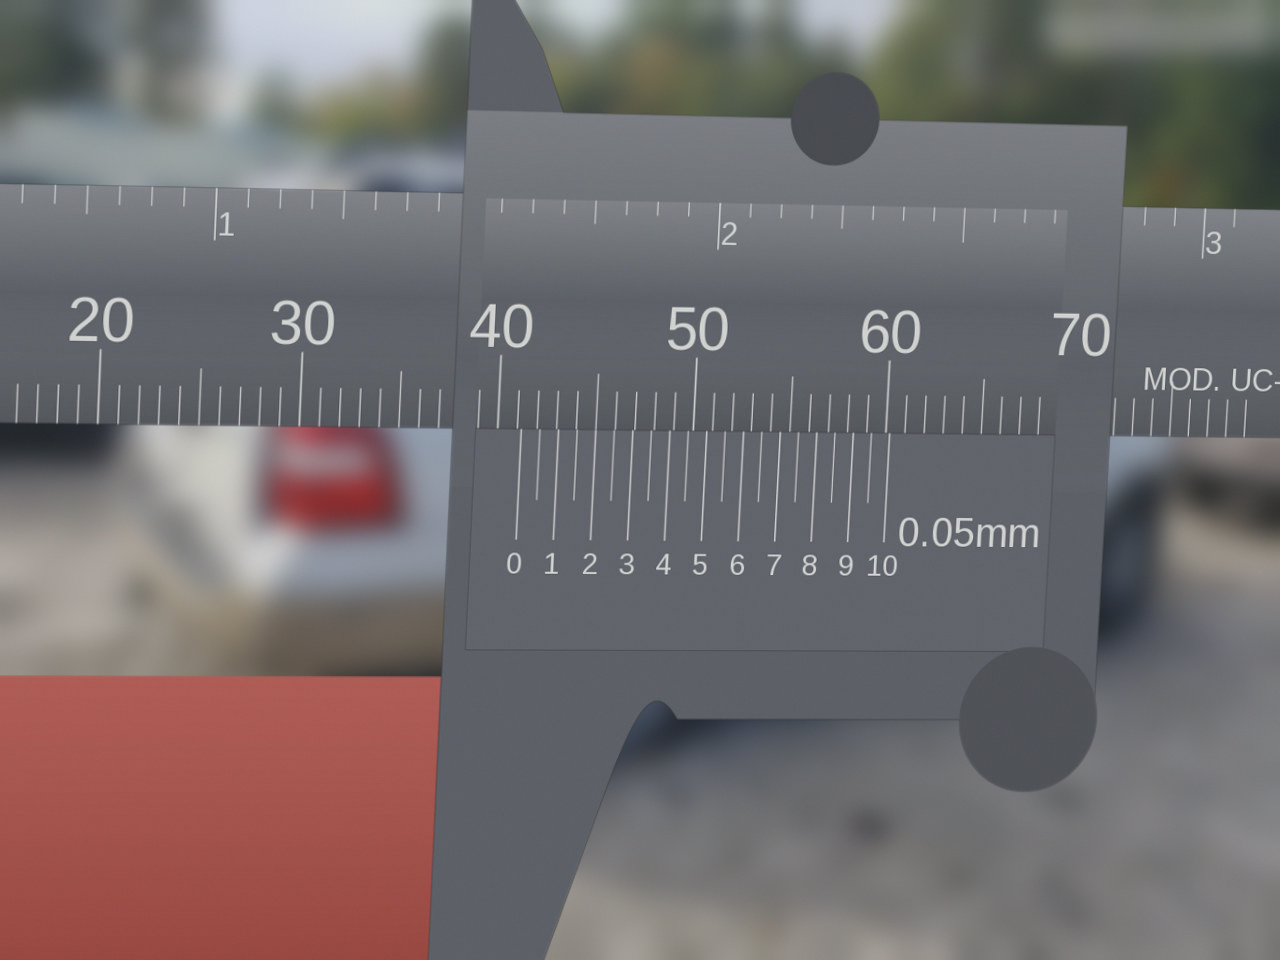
41.2 (mm)
